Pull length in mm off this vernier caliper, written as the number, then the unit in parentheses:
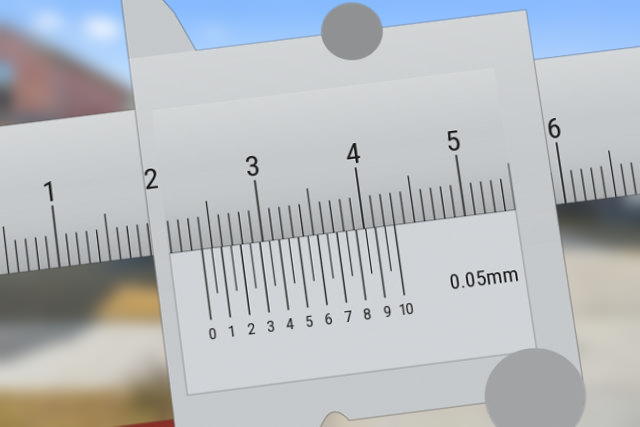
24.0 (mm)
